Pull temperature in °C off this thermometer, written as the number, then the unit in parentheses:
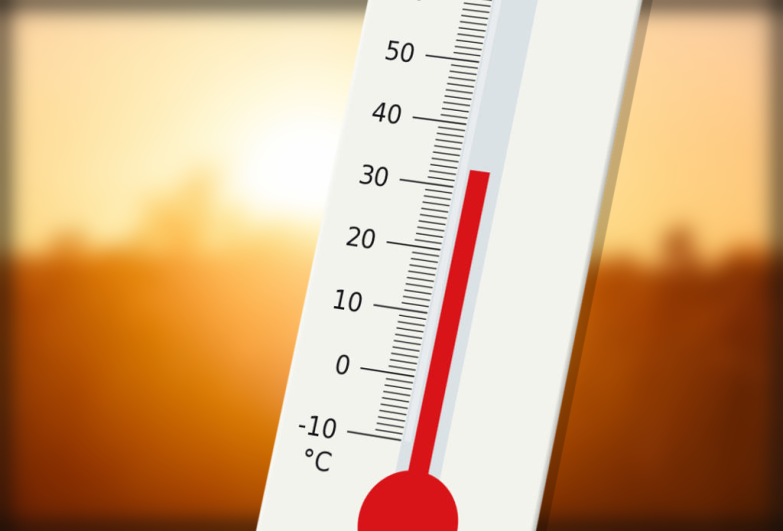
33 (°C)
